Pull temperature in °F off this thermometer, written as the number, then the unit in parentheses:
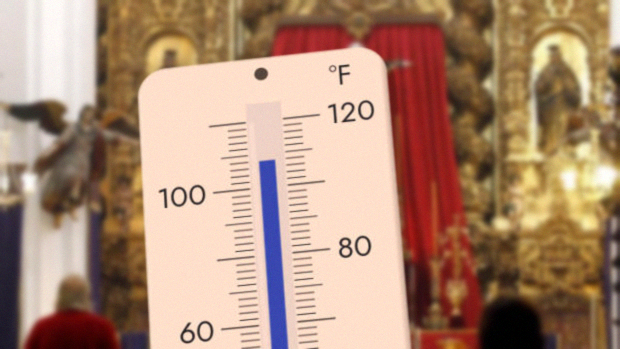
108 (°F)
